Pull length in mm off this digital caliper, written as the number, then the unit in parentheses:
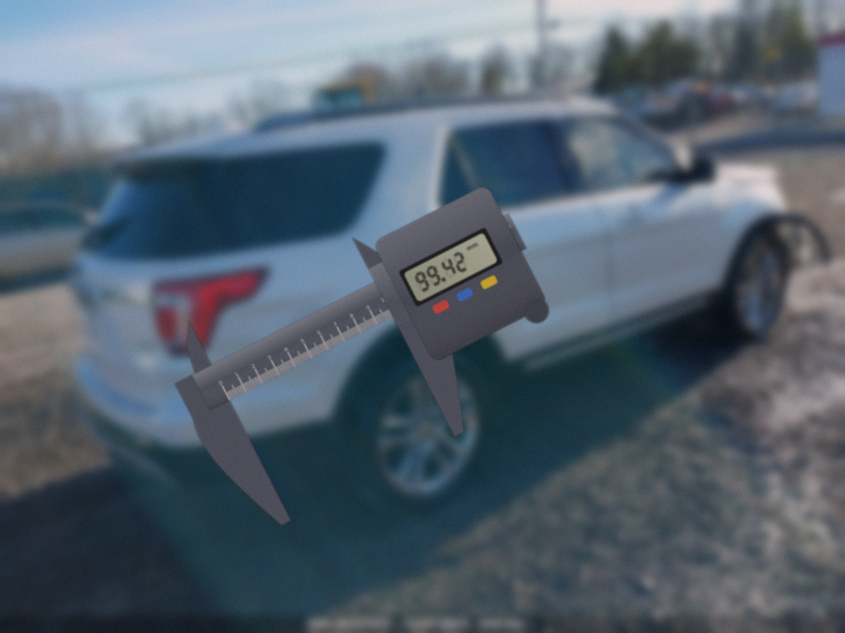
99.42 (mm)
